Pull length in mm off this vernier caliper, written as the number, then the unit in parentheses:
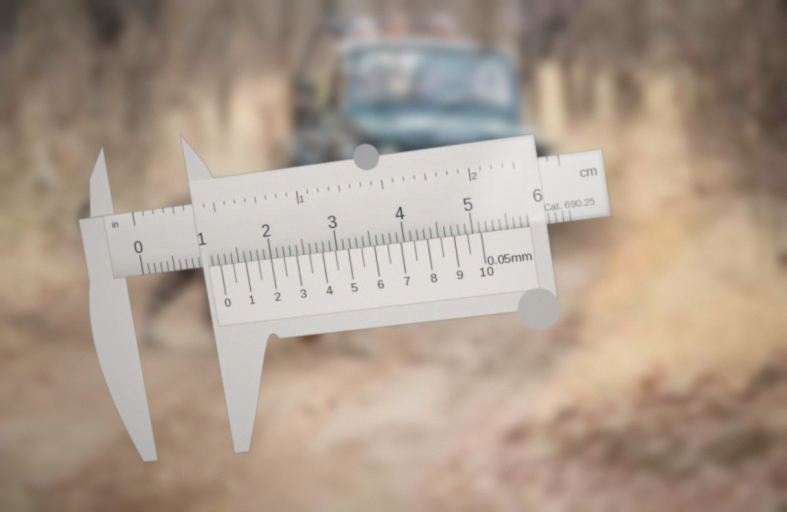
12.2 (mm)
